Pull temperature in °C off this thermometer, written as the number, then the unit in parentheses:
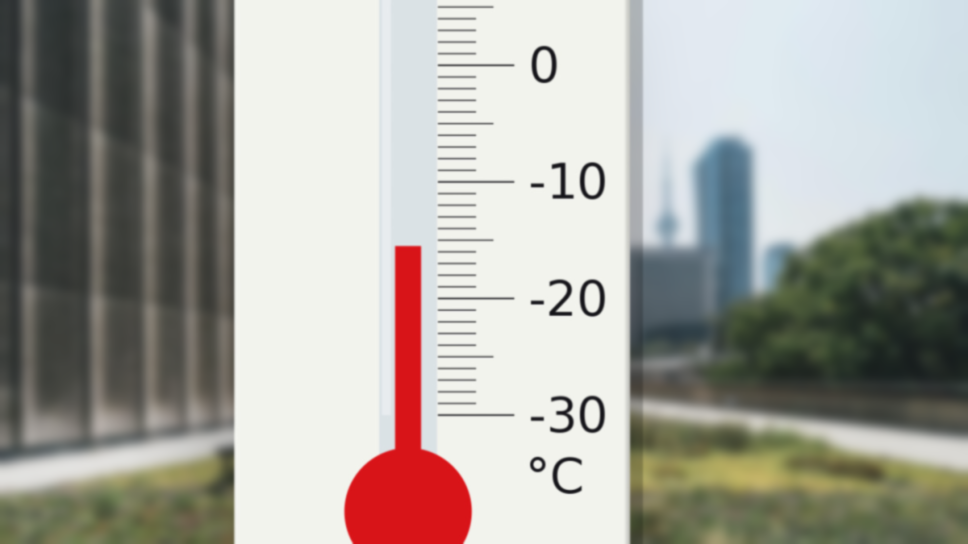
-15.5 (°C)
